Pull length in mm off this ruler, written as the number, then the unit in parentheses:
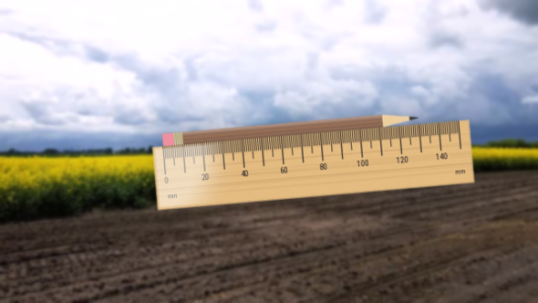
130 (mm)
